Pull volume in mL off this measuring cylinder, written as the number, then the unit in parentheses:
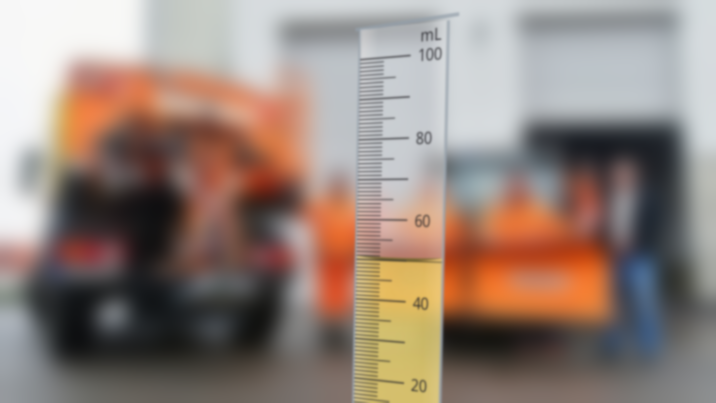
50 (mL)
